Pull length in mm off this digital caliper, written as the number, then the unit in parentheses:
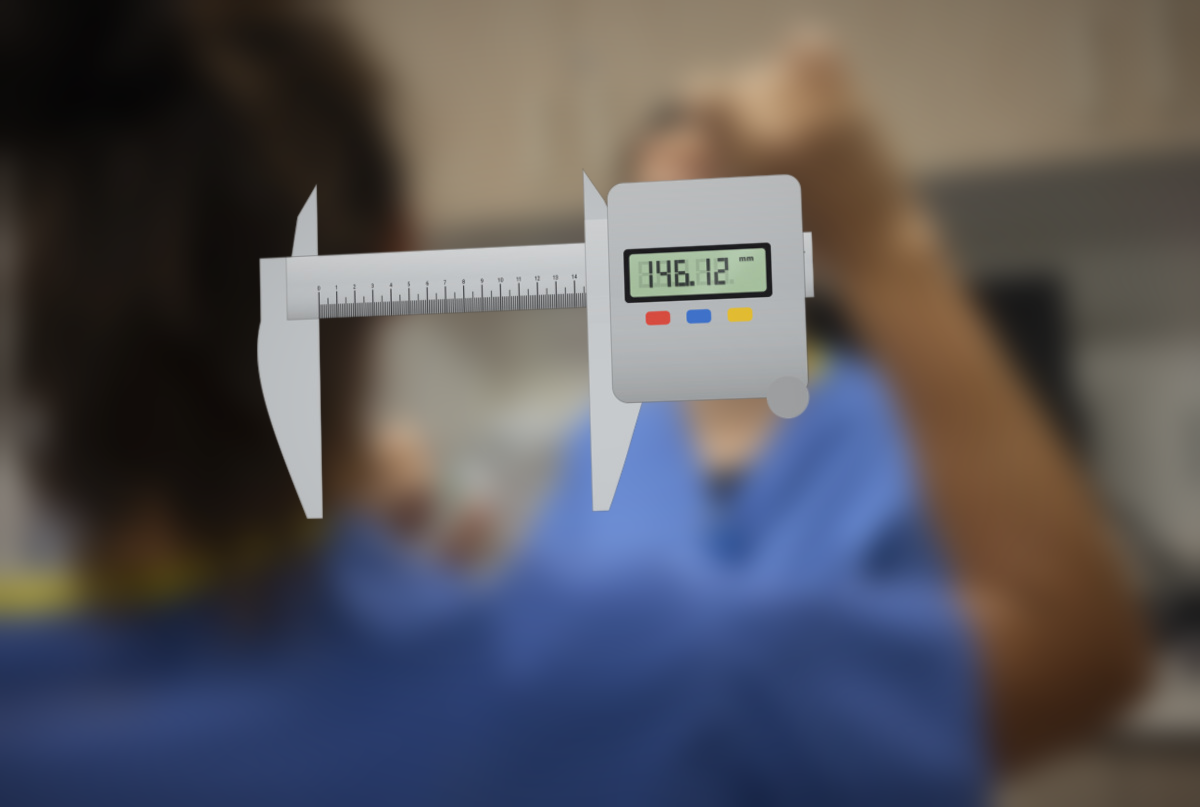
146.12 (mm)
